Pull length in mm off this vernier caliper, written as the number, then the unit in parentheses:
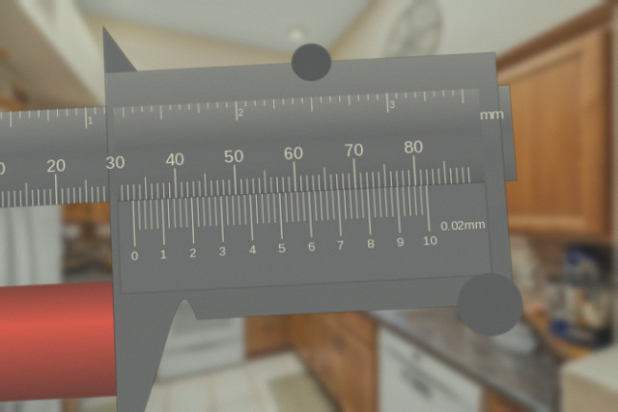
32.8 (mm)
